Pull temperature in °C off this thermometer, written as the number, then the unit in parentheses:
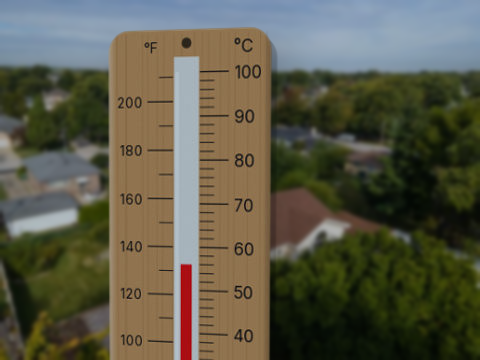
56 (°C)
